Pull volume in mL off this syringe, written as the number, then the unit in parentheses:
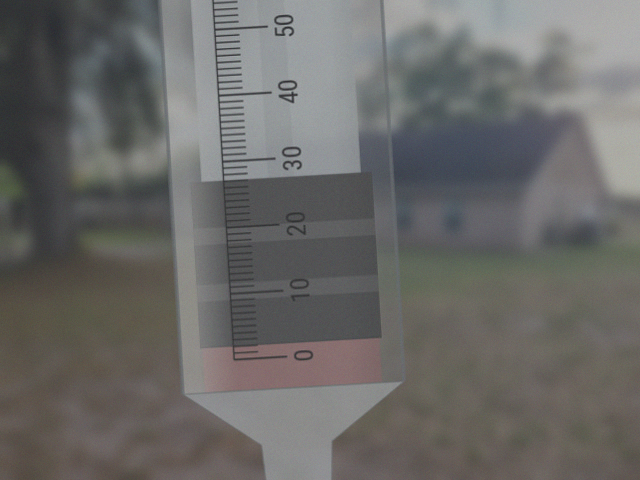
2 (mL)
